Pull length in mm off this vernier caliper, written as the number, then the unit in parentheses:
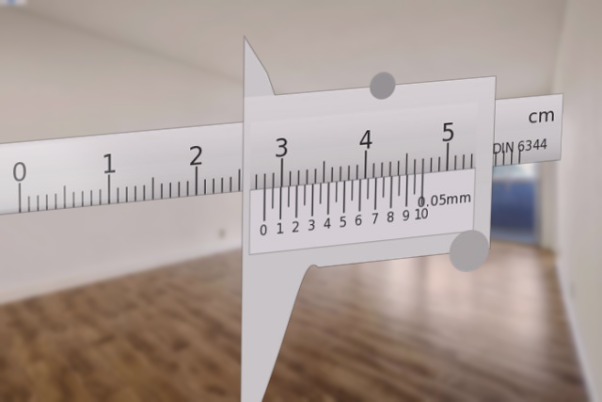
28.0 (mm)
